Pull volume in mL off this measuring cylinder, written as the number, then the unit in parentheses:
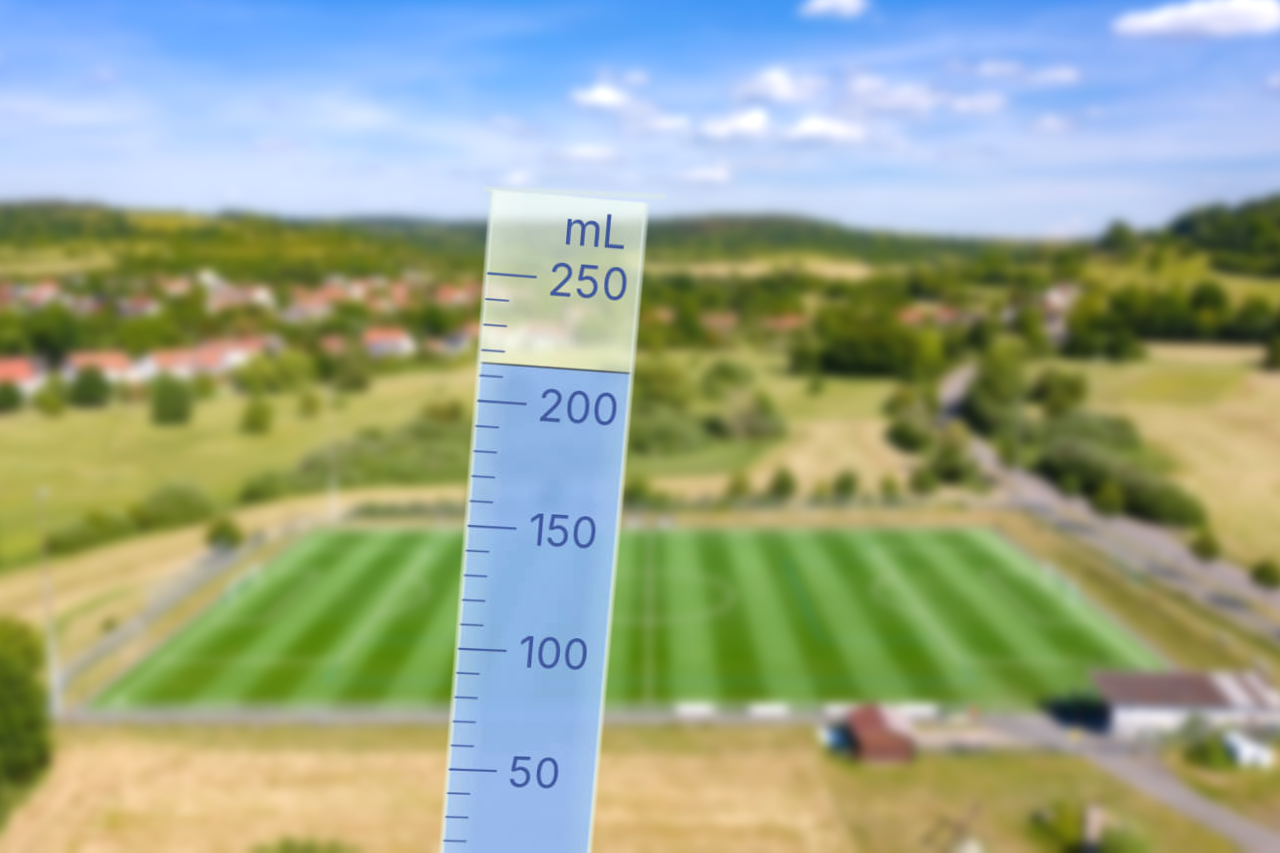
215 (mL)
